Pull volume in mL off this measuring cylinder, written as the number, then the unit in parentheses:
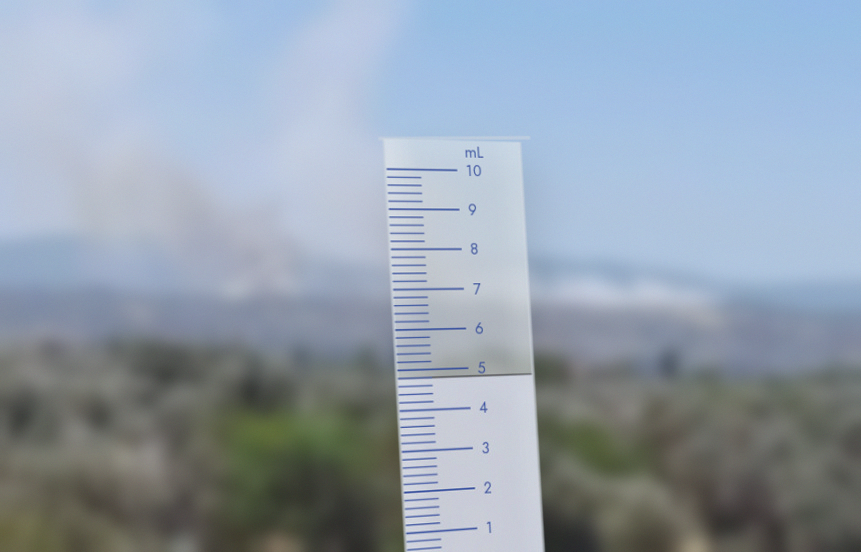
4.8 (mL)
